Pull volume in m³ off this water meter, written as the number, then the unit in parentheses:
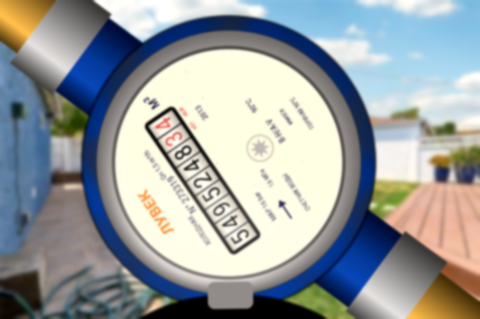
5495248.34 (m³)
